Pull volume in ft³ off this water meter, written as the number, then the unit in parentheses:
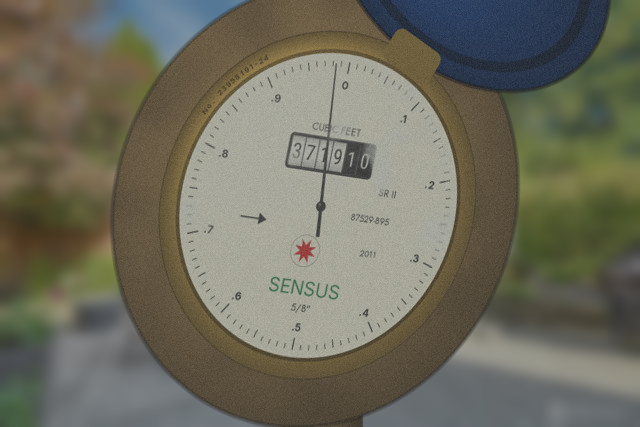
371909.98 (ft³)
